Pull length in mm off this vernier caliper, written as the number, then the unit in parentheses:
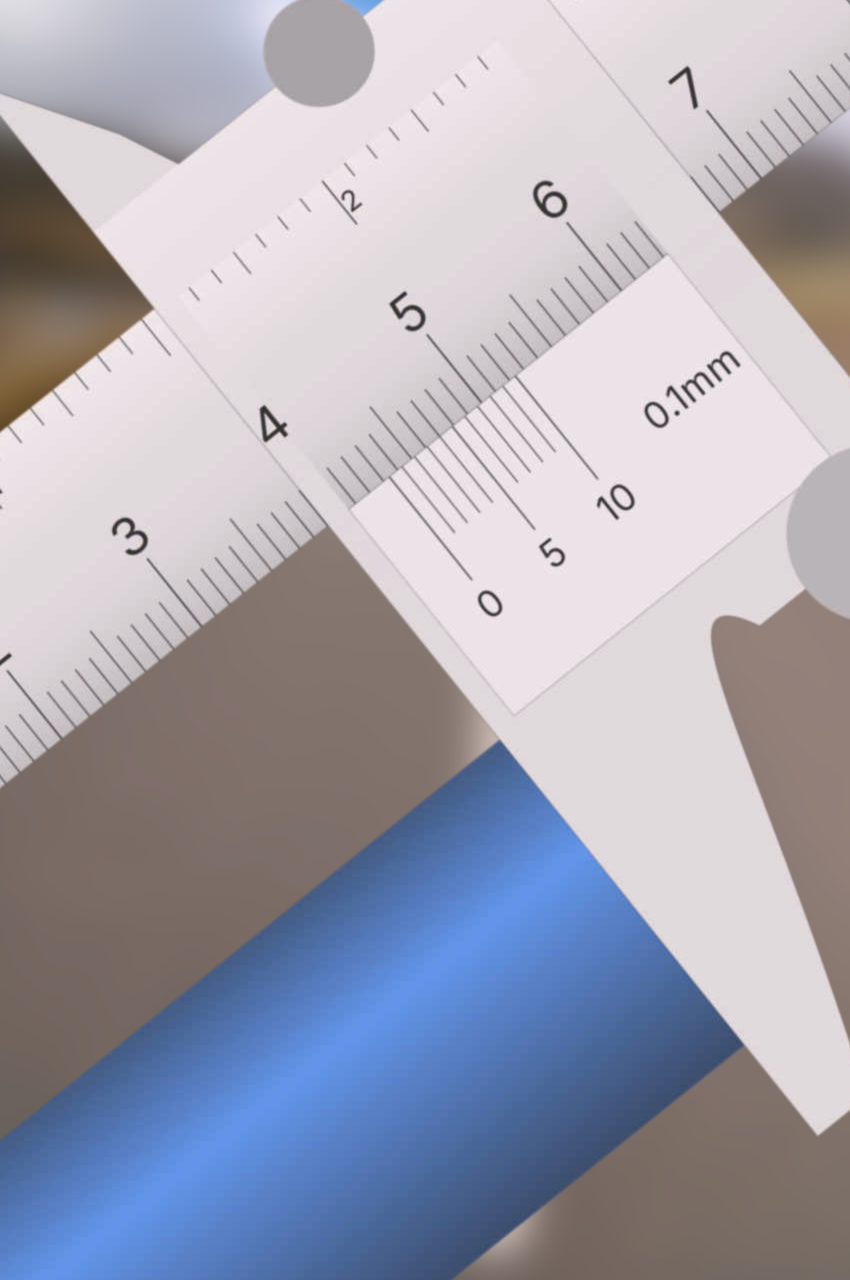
43.4 (mm)
